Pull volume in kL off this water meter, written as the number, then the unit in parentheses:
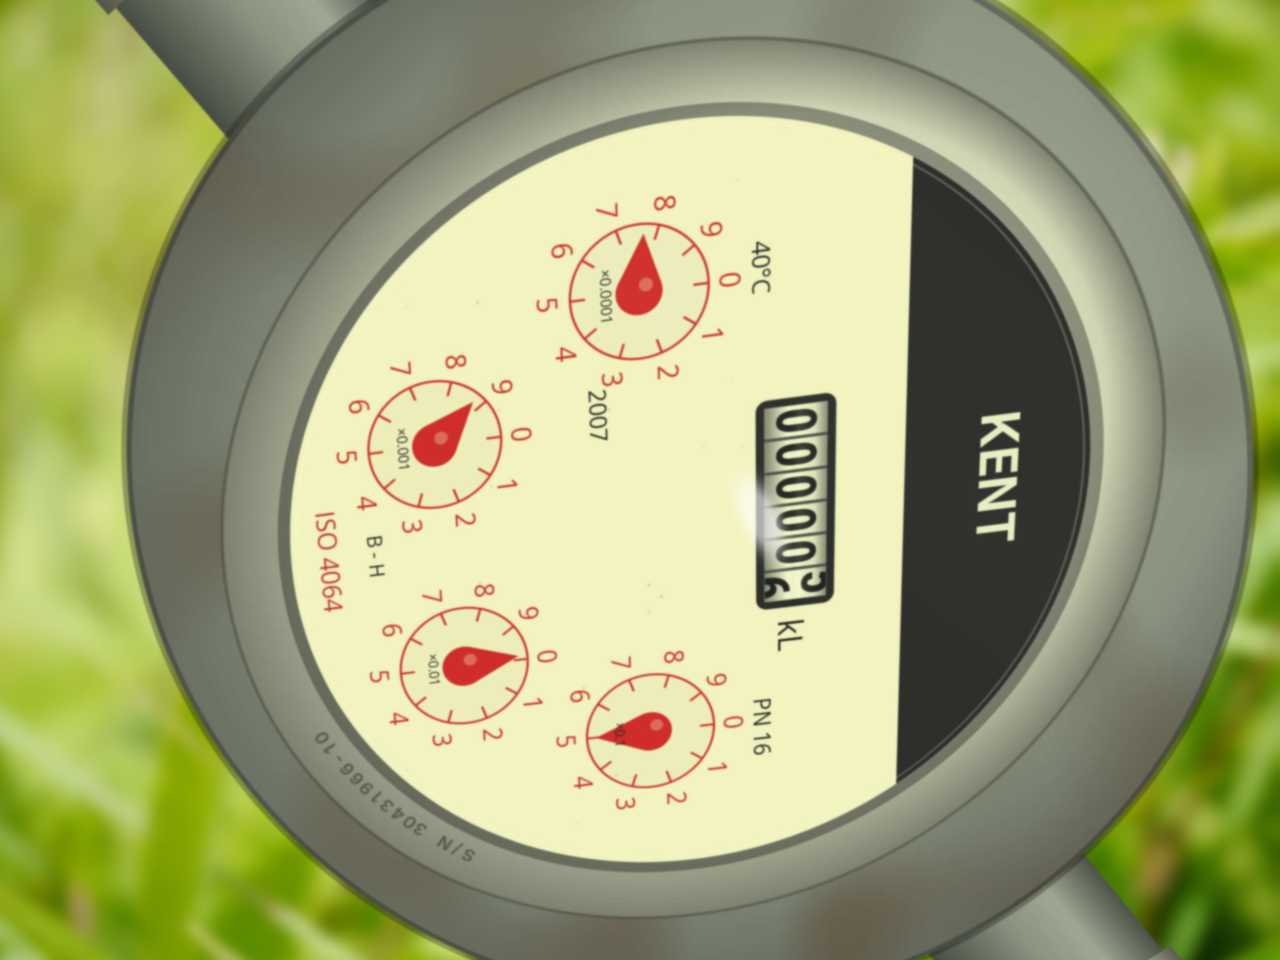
5.4987 (kL)
